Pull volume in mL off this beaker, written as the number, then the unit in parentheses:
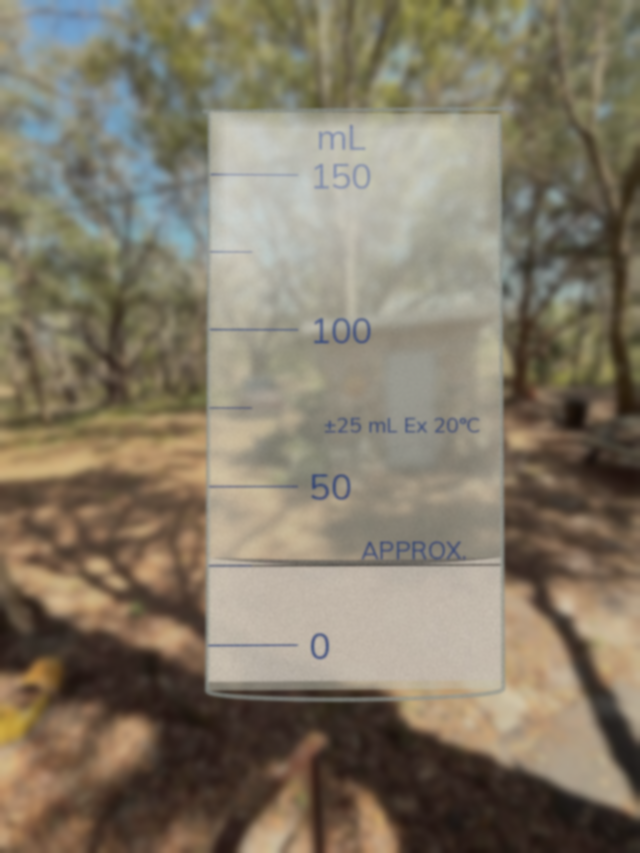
25 (mL)
